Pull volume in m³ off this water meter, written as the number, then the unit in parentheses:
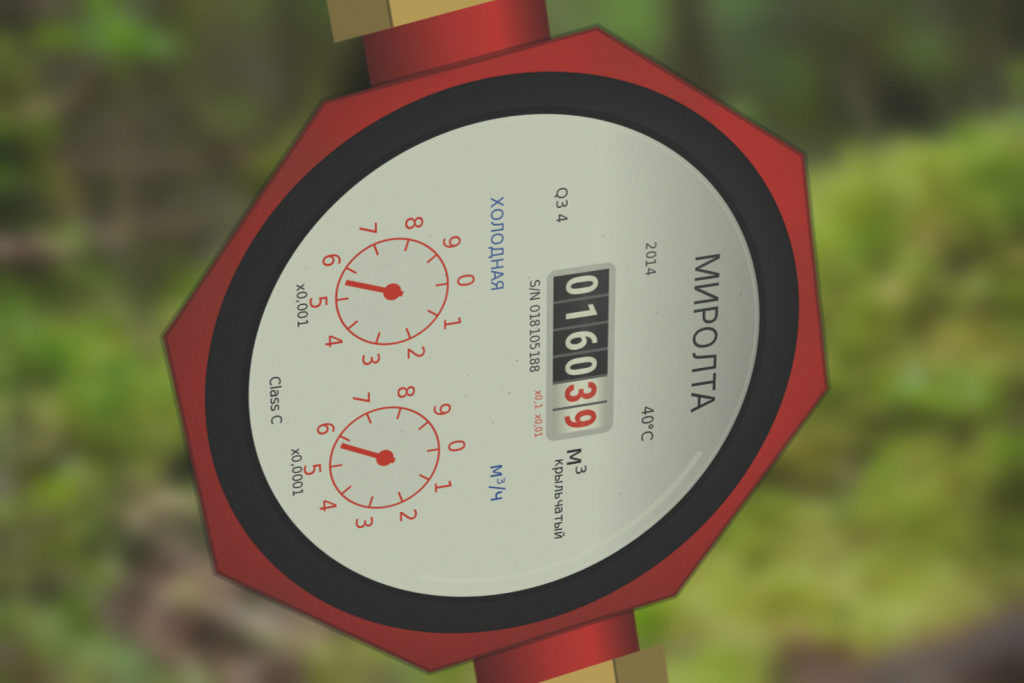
160.3955 (m³)
